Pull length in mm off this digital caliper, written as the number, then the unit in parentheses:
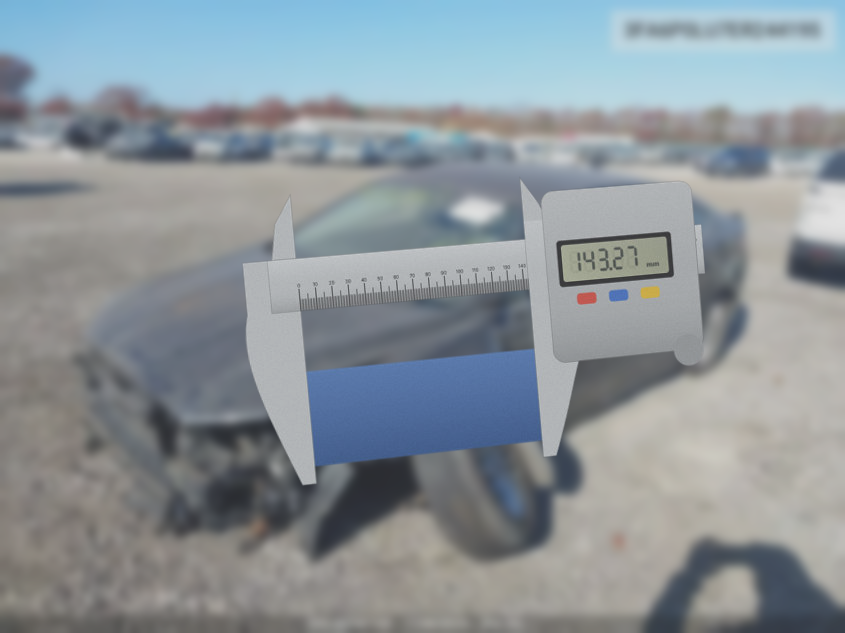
143.27 (mm)
